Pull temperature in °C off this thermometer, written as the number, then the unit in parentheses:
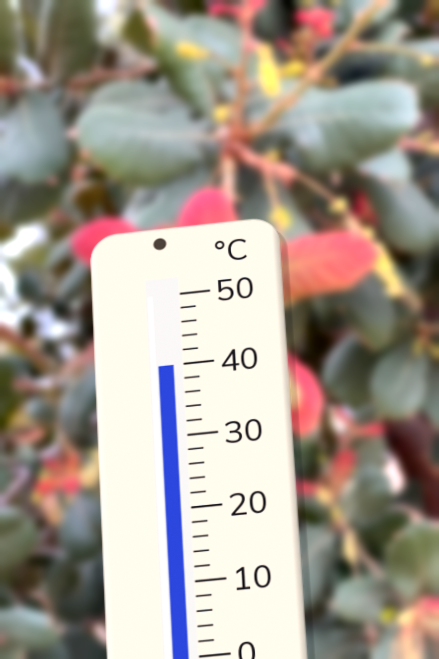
40 (°C)
